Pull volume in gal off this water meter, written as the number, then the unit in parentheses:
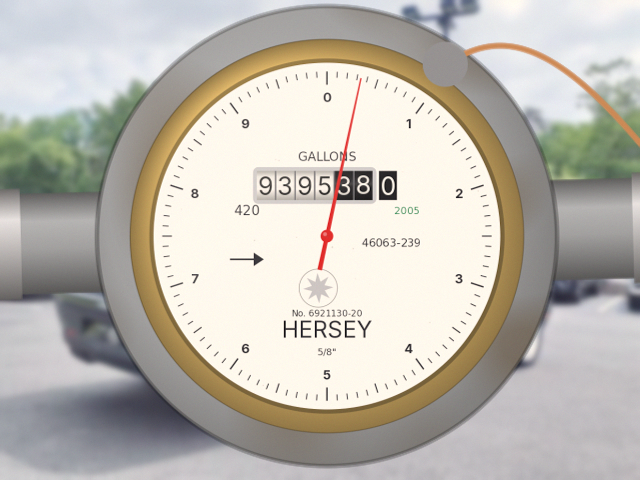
9395380.3 (gal)
